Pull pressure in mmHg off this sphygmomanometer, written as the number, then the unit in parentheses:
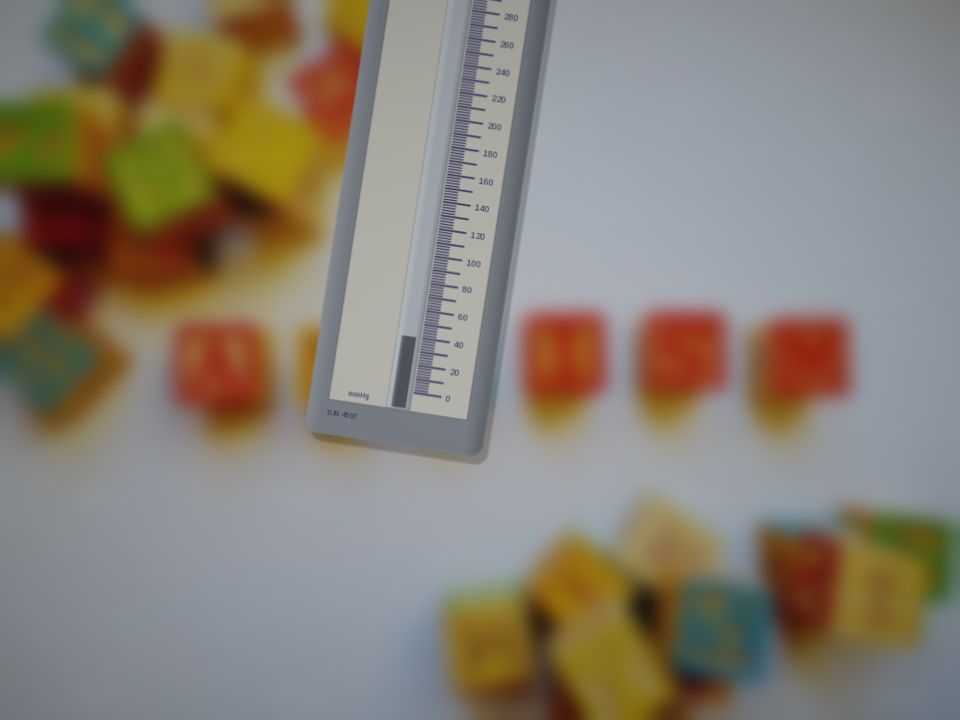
40 (mmHg)
